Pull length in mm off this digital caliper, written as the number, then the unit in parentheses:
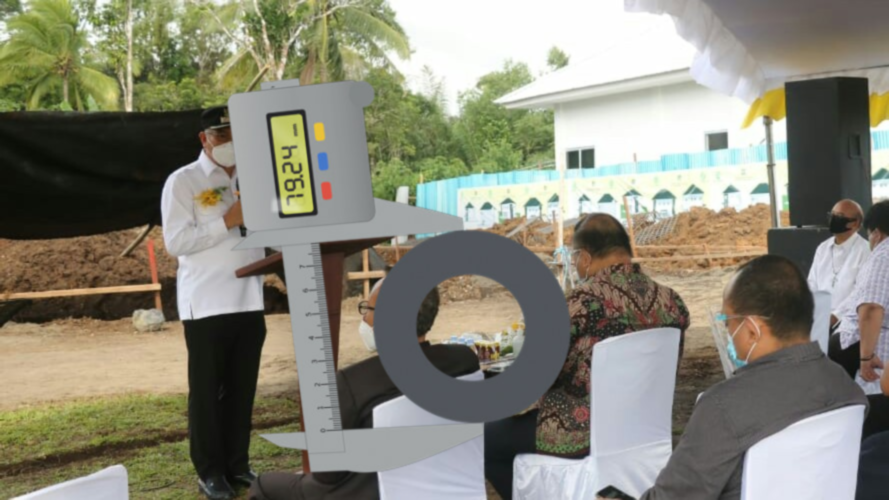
79.24 (mm)
